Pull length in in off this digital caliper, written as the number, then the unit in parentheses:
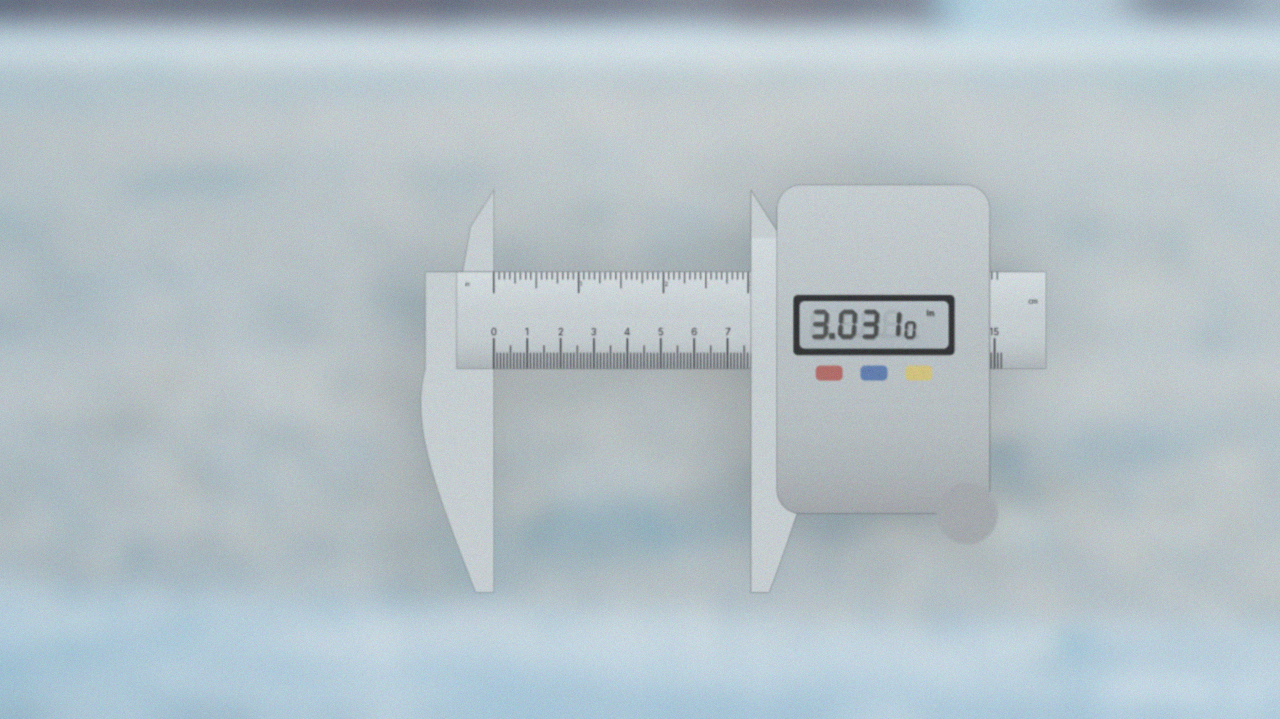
3.0310 (in)
